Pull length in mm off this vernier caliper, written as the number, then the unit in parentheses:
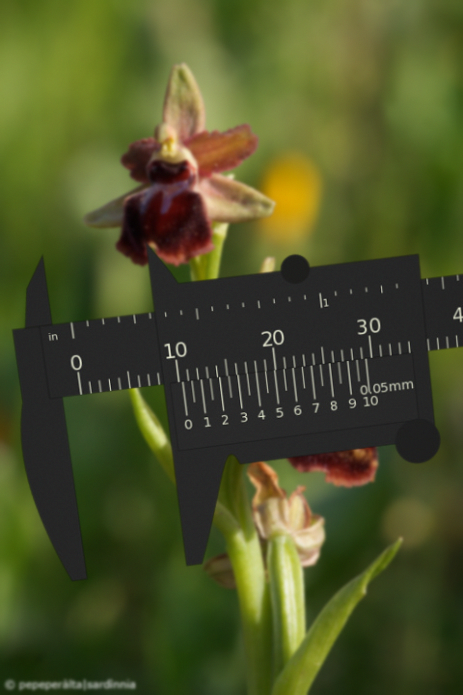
10.4 (mm)
